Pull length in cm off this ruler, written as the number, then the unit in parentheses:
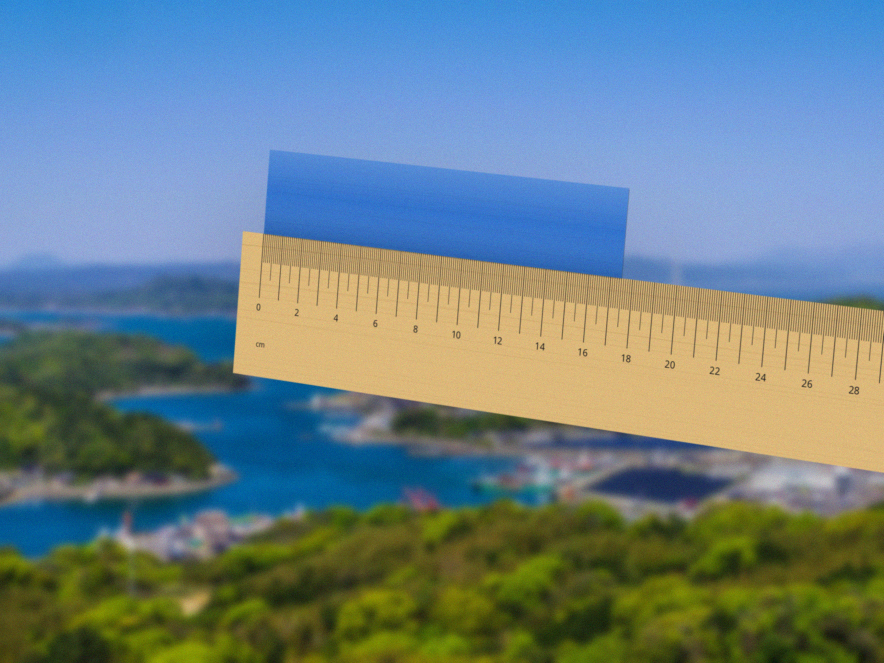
17.5 (cm)
